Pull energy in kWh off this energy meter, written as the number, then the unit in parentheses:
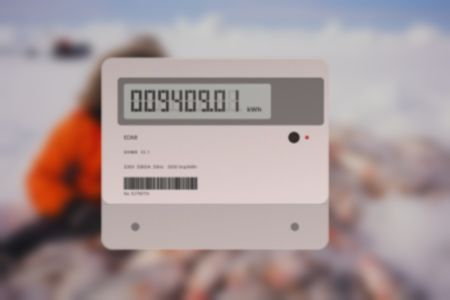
9409.01 (kWh)
